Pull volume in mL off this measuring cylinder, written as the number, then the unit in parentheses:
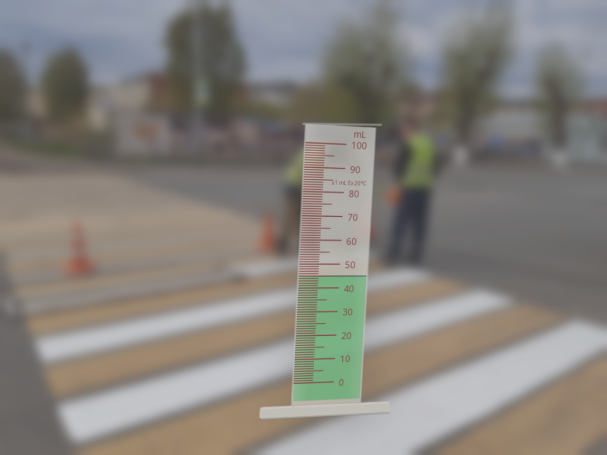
45 (mL)
